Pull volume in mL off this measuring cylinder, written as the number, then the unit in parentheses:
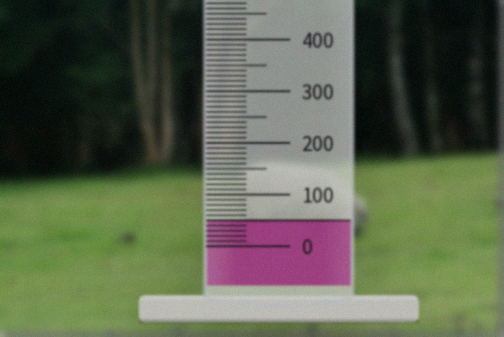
50 (mL)
